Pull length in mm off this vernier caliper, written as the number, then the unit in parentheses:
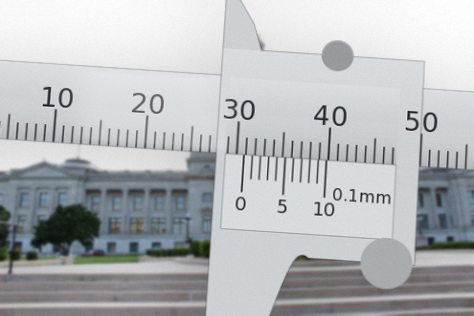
30.8 (mm)
